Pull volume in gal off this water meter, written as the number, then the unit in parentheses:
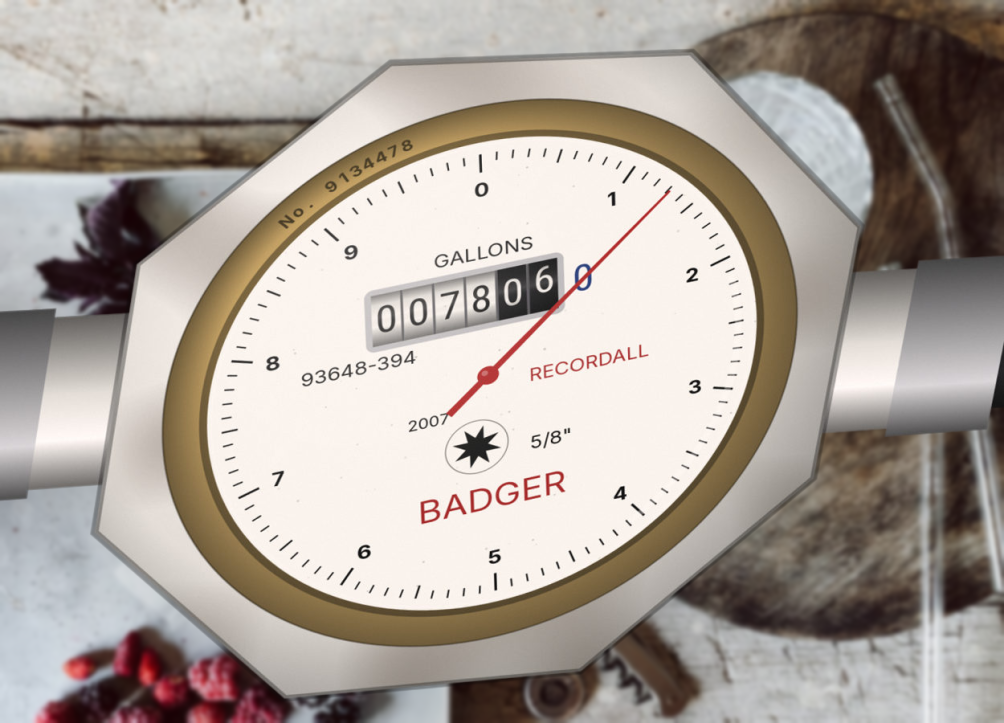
78061.3 (gal)
